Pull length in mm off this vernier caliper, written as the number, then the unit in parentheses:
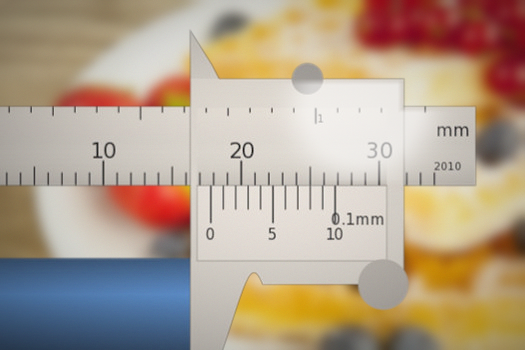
17.8 (mm)
